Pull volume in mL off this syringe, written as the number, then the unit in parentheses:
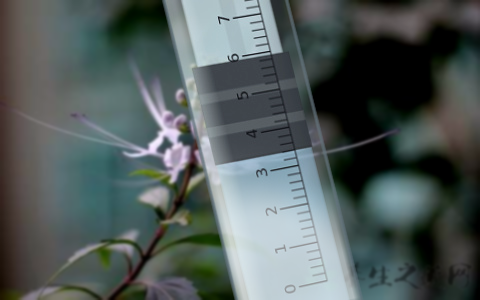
3.4 (mL)
